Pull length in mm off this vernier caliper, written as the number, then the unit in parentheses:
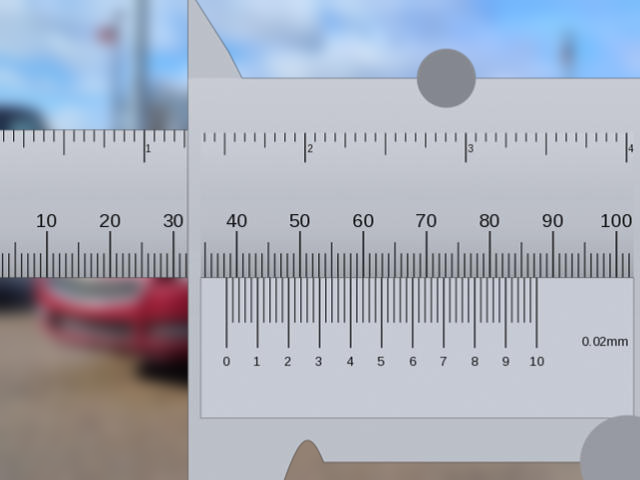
38.4 (mm)
